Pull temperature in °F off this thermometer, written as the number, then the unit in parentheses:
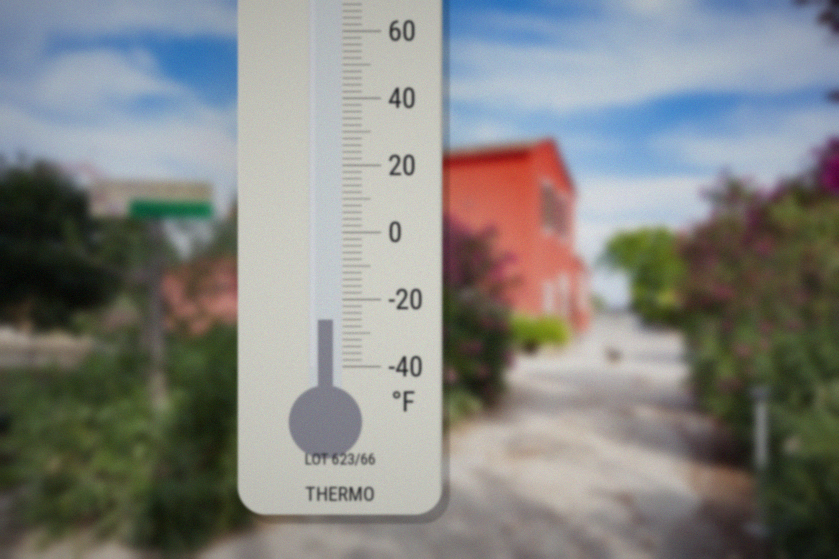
-26 (°F)
